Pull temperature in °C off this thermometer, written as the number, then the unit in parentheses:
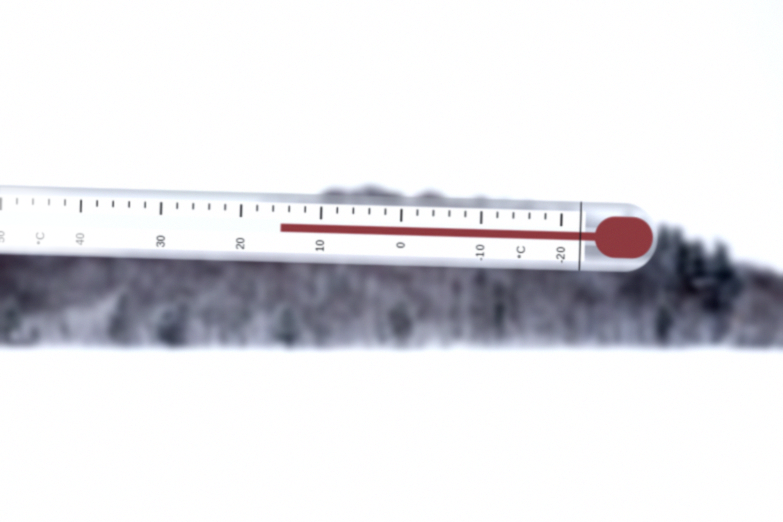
15 (°C)
